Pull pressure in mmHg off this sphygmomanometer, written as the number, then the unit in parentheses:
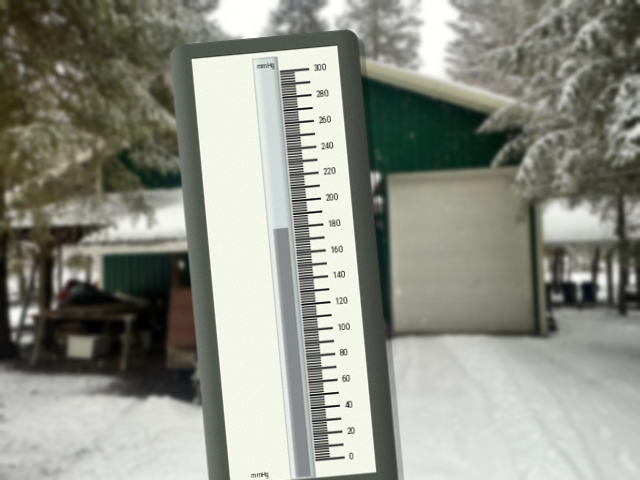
180 (mmHg)
